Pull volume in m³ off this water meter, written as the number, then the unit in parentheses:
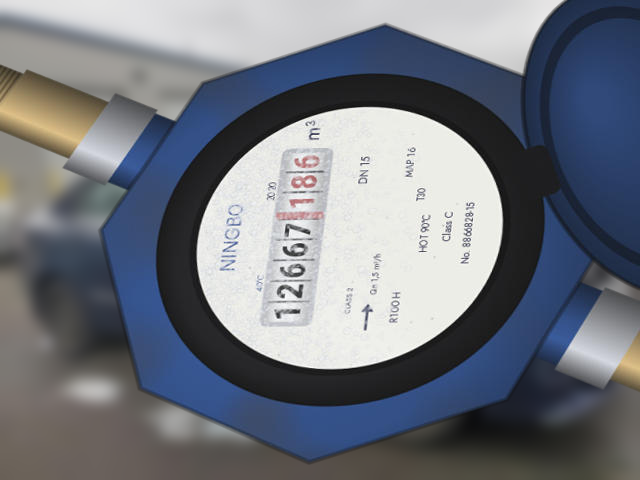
12667.186 (m³)
